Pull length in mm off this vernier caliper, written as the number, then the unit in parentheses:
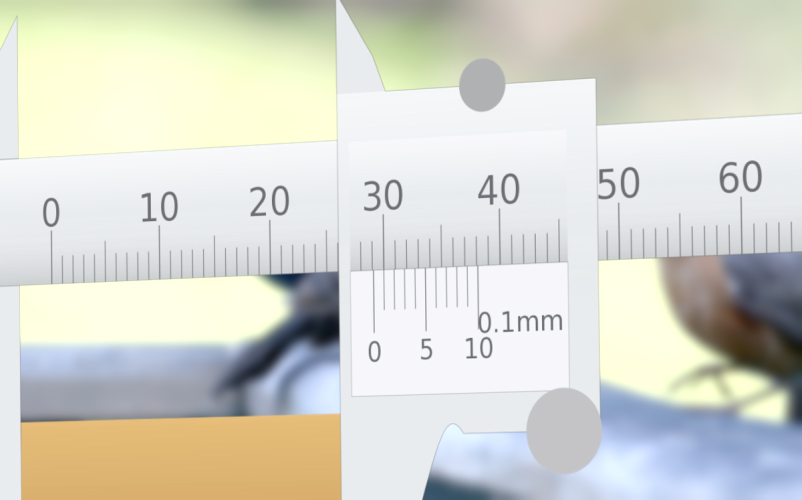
29.1 (mm)
